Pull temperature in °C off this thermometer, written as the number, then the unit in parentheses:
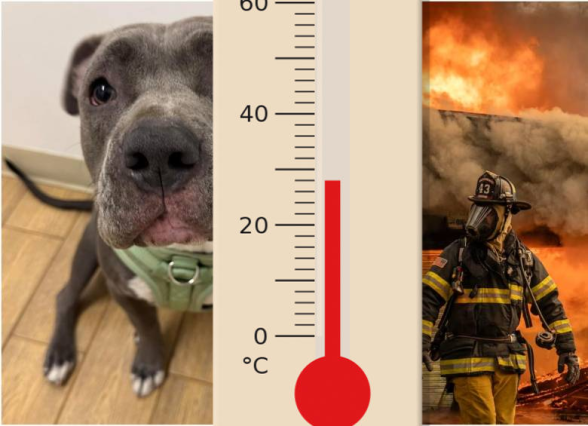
28 (°C)
